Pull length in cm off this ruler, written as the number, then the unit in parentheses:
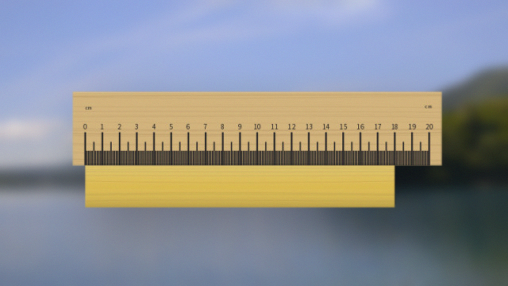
18 (cm)
